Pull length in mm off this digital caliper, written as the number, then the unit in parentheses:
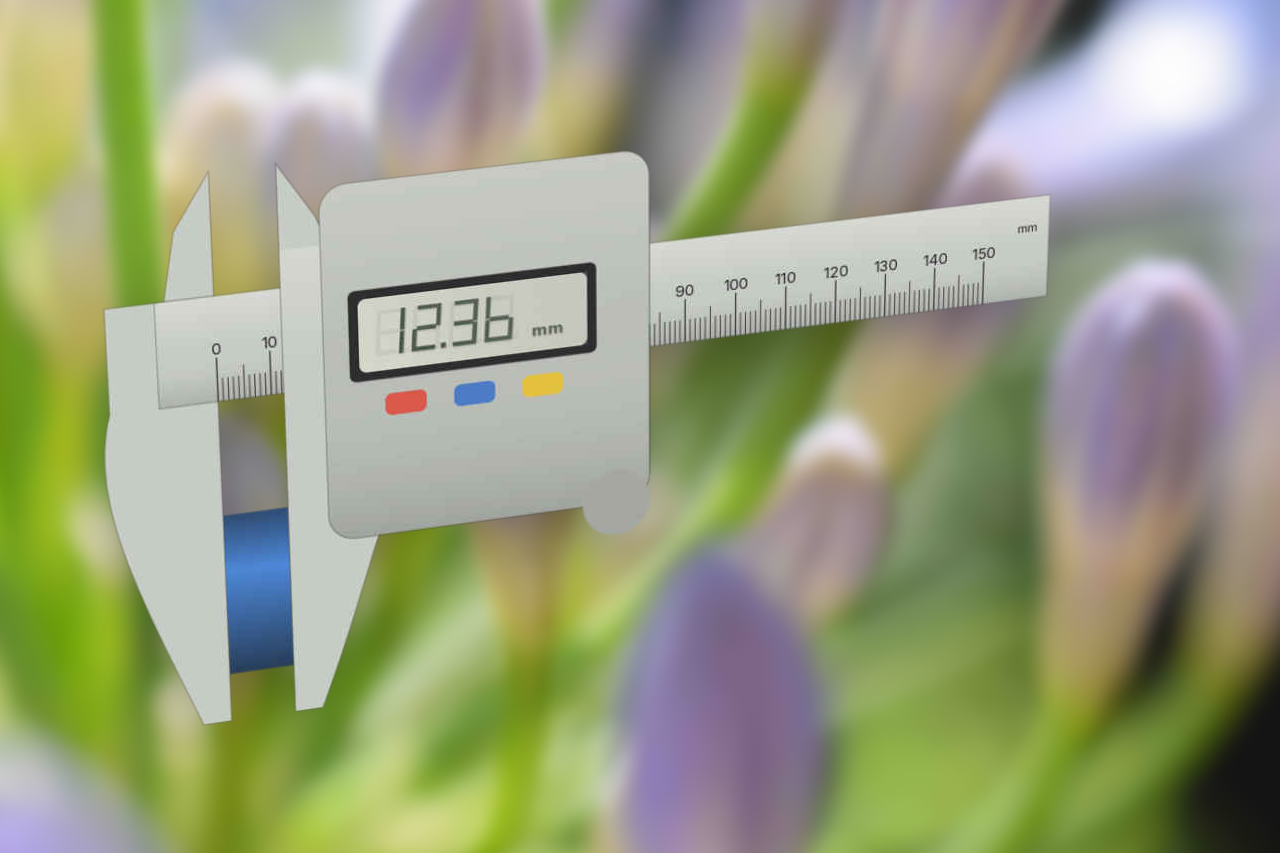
12.36 (mm)
